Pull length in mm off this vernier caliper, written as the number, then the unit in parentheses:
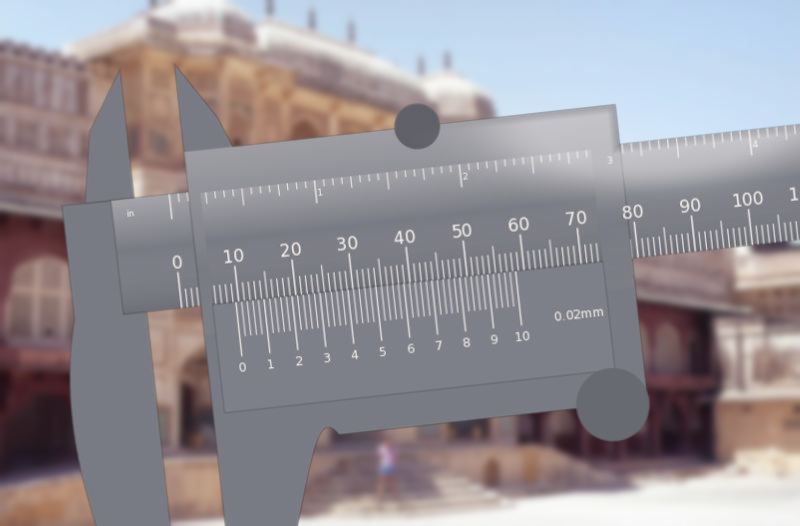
9.5 (mm)
